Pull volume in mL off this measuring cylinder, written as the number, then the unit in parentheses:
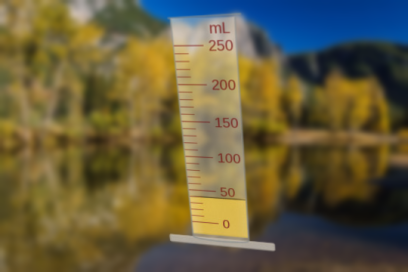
40 (mL)
